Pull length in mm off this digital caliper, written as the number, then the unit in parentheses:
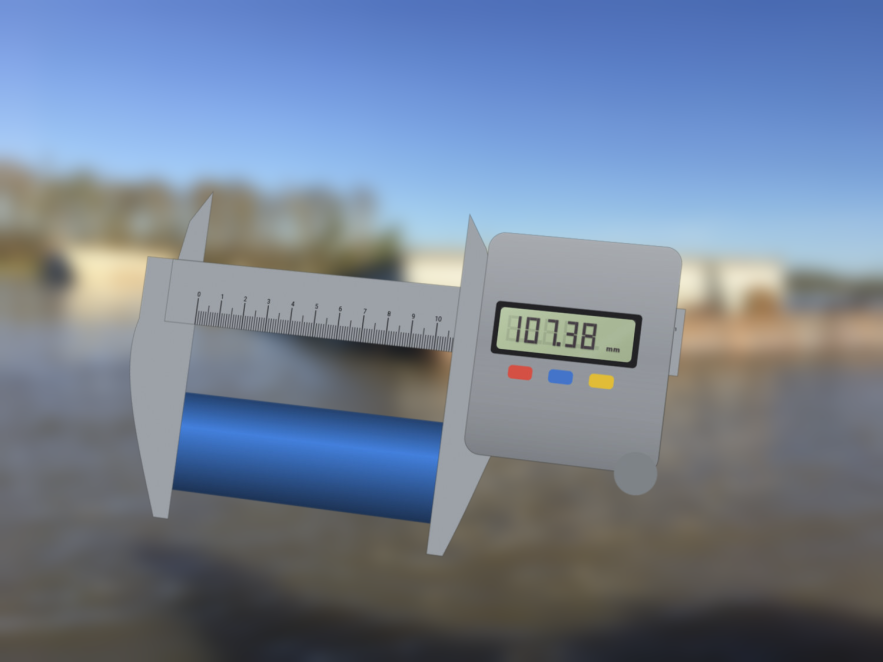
107.38 (mm)
